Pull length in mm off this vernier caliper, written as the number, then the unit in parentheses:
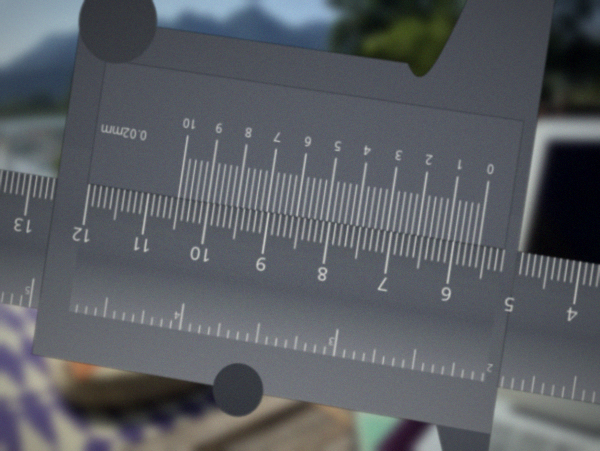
56.0 (mm)
